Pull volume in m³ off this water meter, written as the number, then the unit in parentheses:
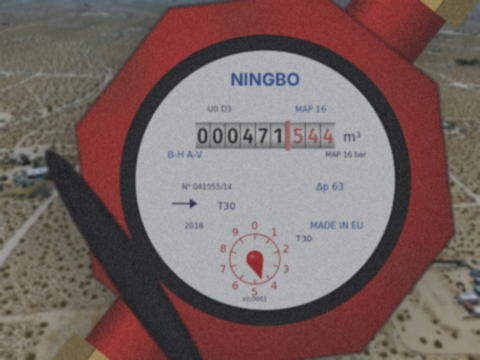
471.5444 (m³)
